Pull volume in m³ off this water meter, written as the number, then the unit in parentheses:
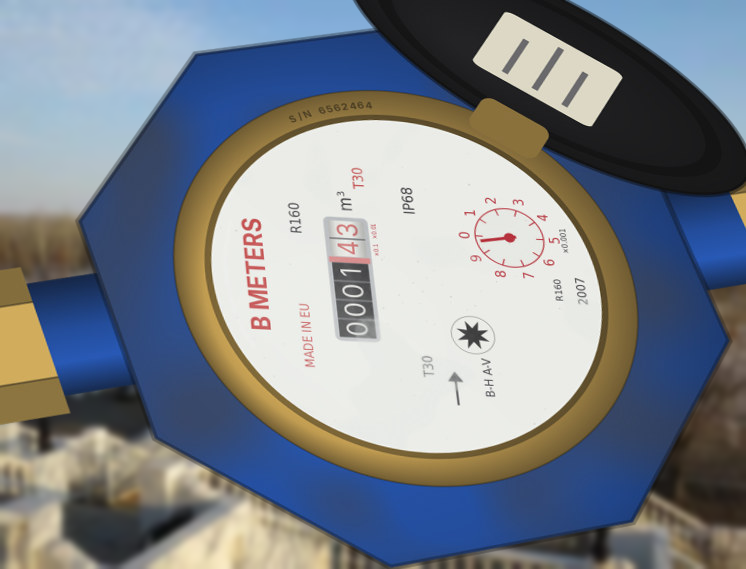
1.429 (m³)
